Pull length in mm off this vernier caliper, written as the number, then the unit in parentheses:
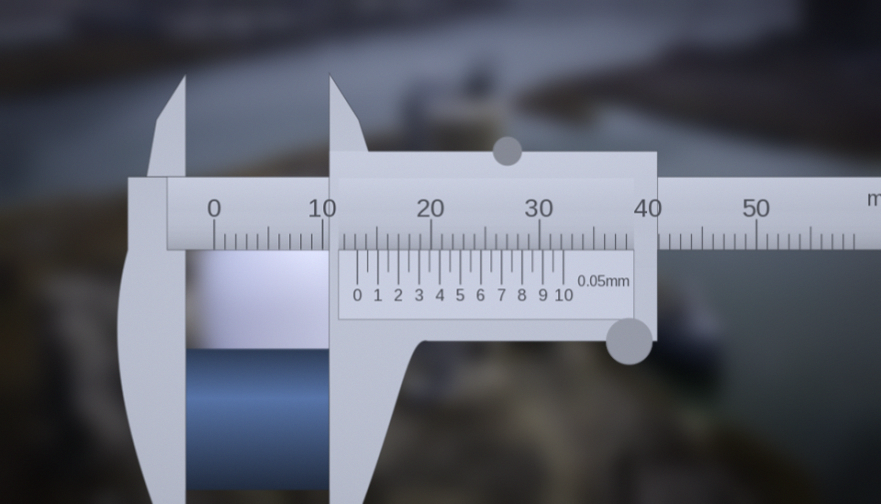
13.2 (mm)
